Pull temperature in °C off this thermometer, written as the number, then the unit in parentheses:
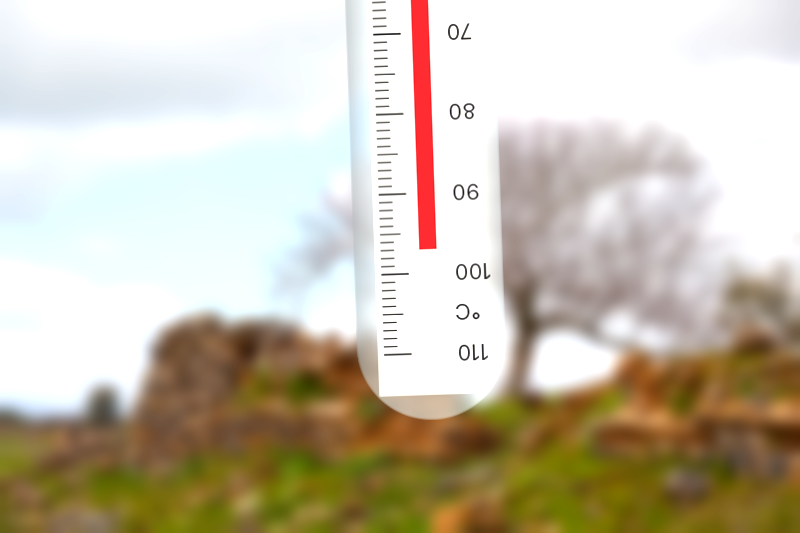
97 (°C)
